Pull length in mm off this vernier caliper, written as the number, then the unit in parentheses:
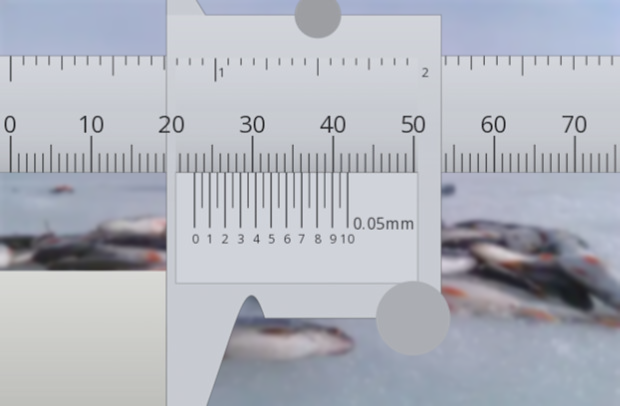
22.8 (mm)
